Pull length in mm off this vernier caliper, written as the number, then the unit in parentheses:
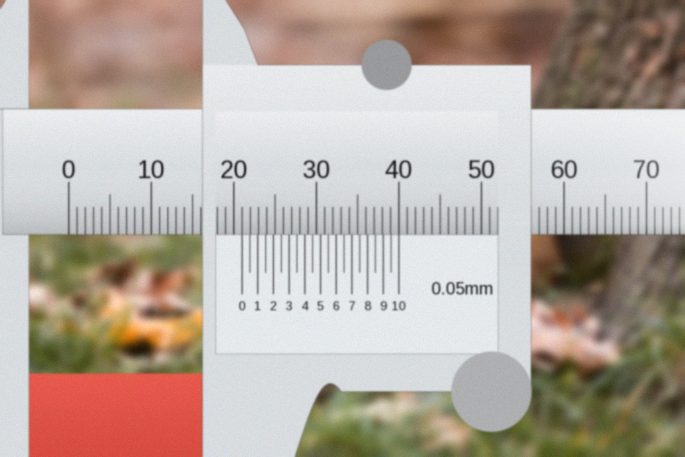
21.0 (mm)
